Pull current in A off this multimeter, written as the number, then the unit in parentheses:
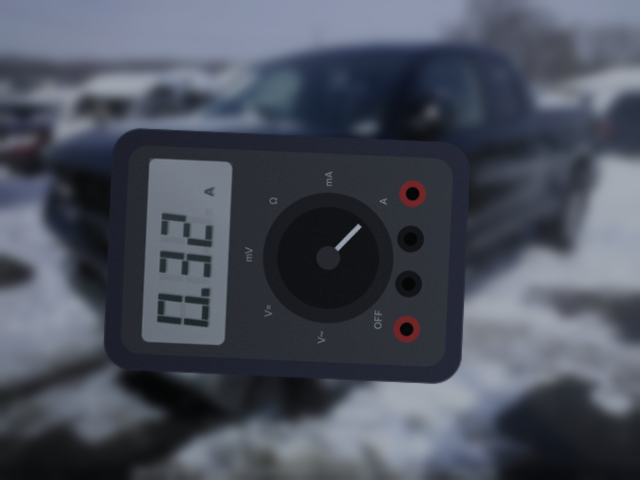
0.32 (A)
